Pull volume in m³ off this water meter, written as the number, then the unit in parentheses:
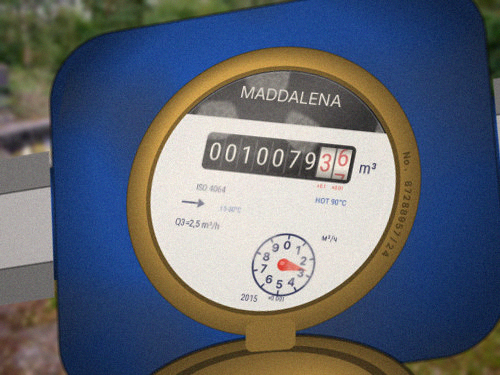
10079.362 (m³)
